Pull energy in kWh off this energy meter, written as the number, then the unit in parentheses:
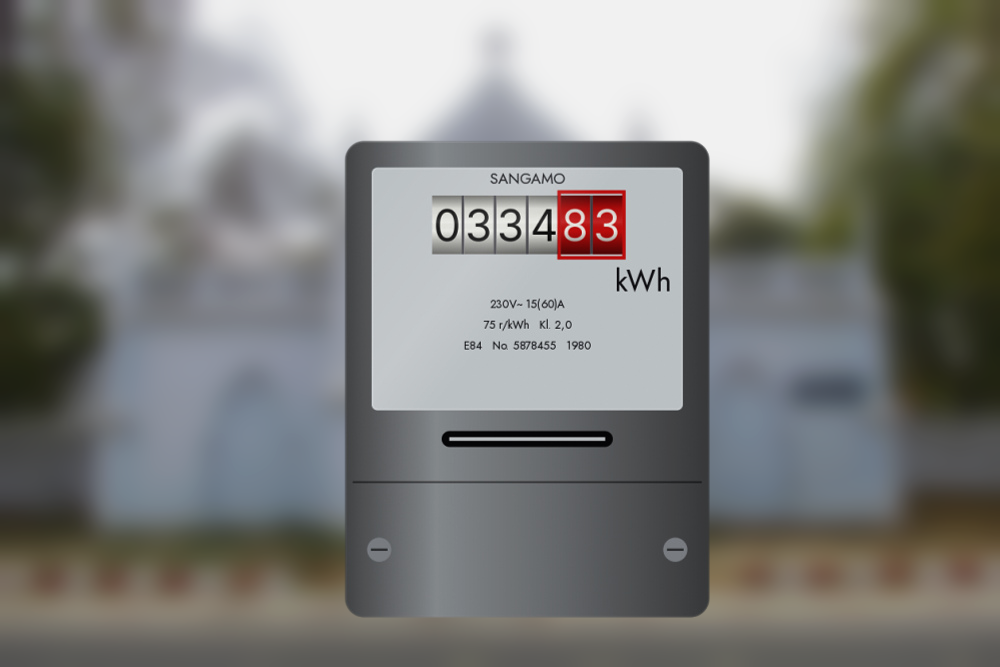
334.83 (kWh)
